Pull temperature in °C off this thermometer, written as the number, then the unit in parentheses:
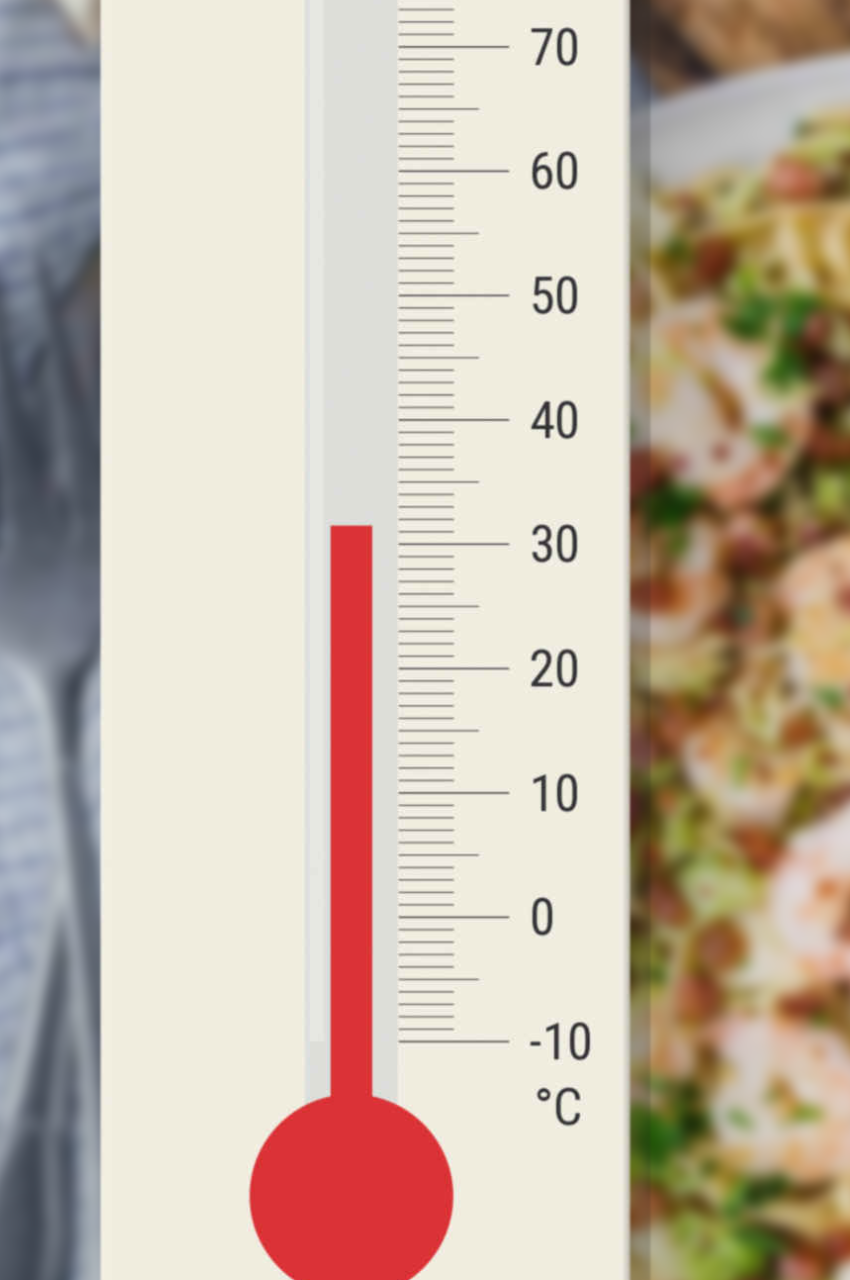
31.5 (°C)
